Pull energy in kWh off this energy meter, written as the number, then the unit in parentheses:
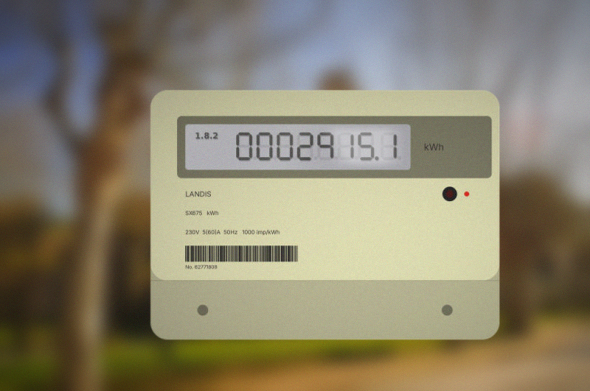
2915.1 (kWh)
